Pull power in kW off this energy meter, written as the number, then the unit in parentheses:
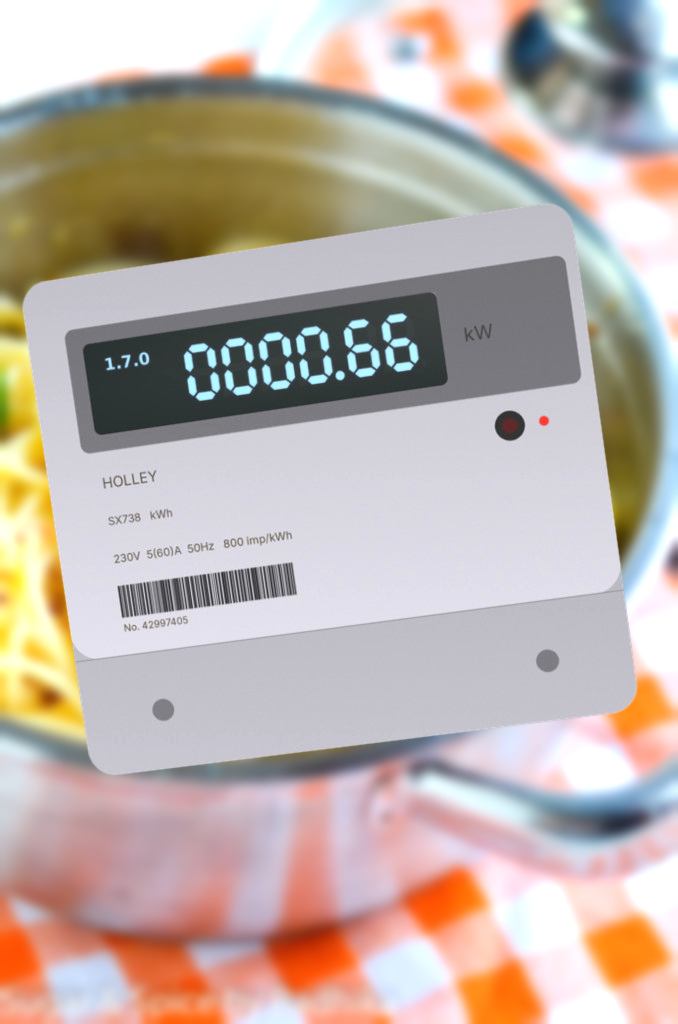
0.66 (kW)
